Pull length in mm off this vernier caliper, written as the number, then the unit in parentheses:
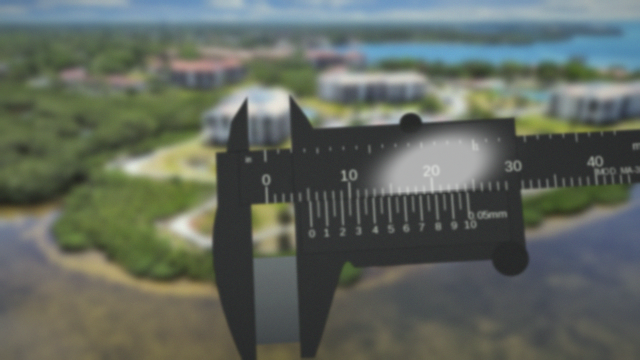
5.2 (mm)
